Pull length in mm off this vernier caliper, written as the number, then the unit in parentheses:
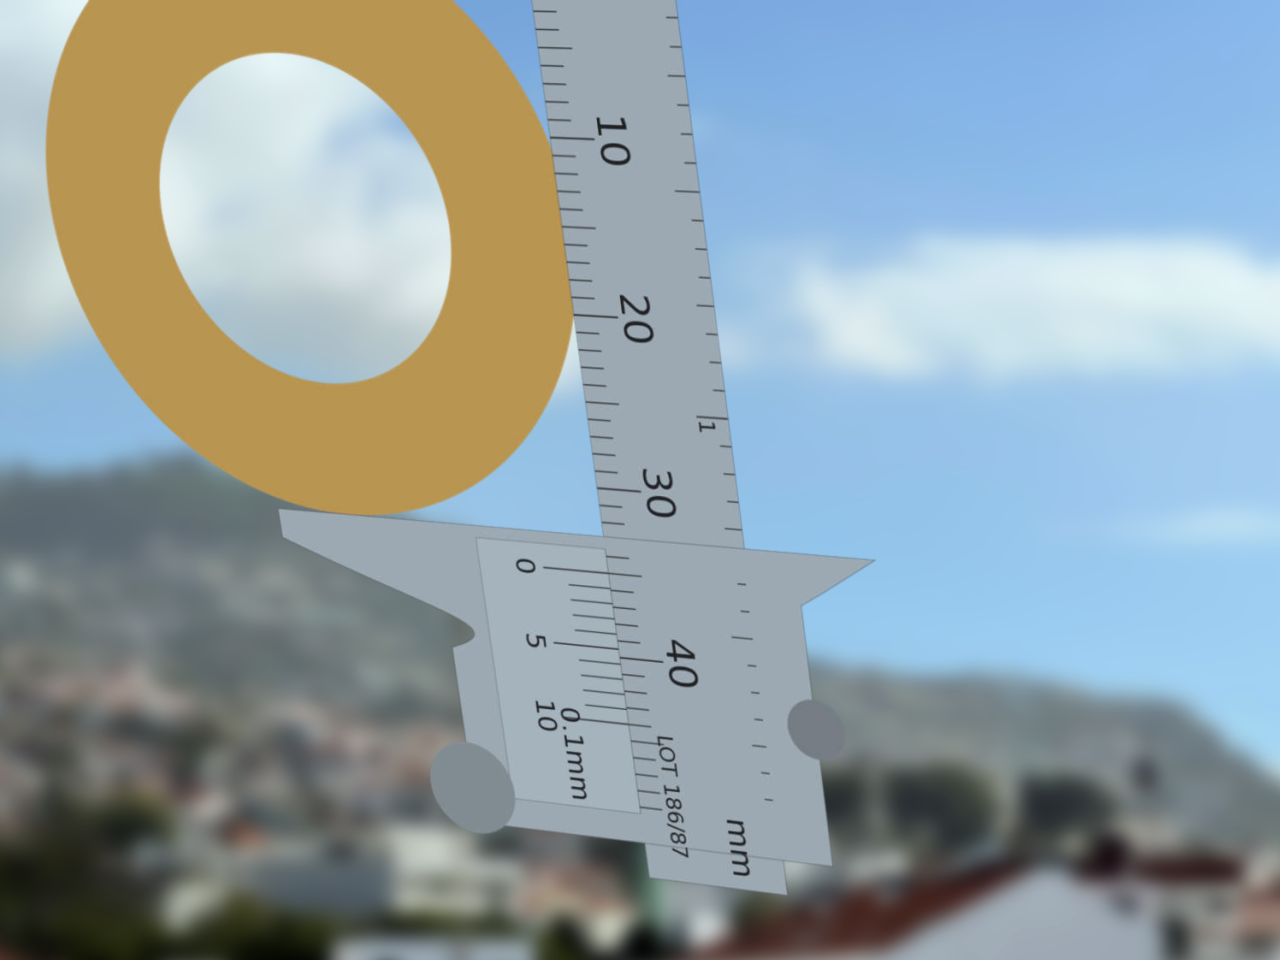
35.0 (mm)
